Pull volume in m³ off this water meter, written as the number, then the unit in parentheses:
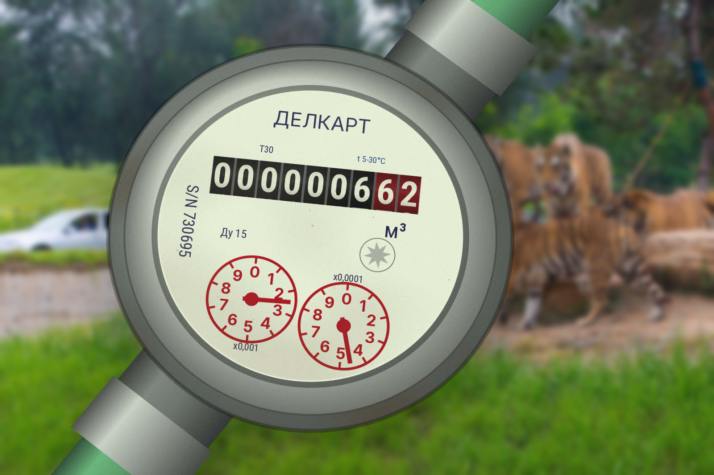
6.6224 (m³)
